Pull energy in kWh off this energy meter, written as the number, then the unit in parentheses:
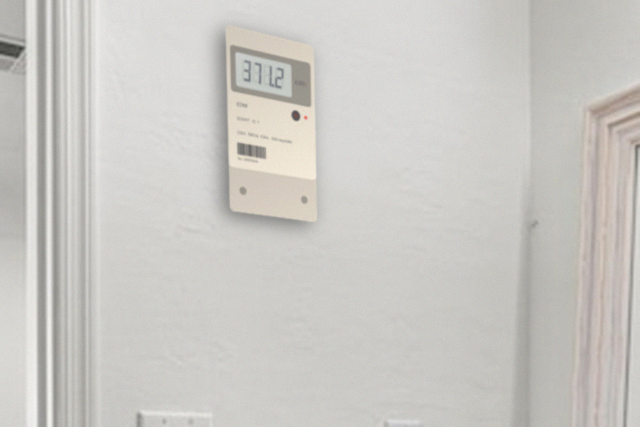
371.2 (kWh)
